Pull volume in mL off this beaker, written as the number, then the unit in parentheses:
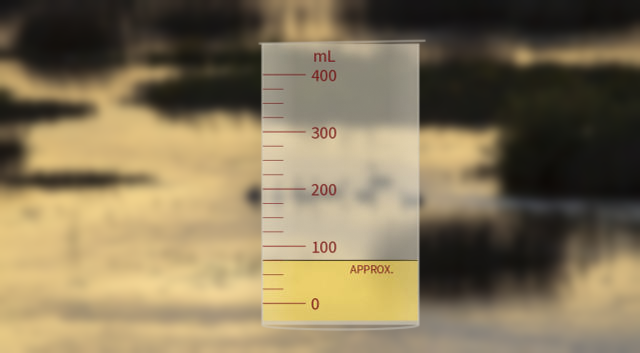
75 (mL)
